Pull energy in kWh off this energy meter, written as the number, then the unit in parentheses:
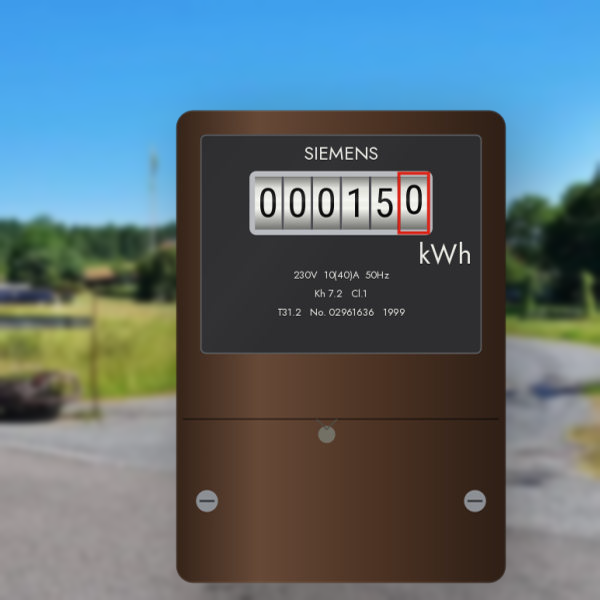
15.0 (kWh)
